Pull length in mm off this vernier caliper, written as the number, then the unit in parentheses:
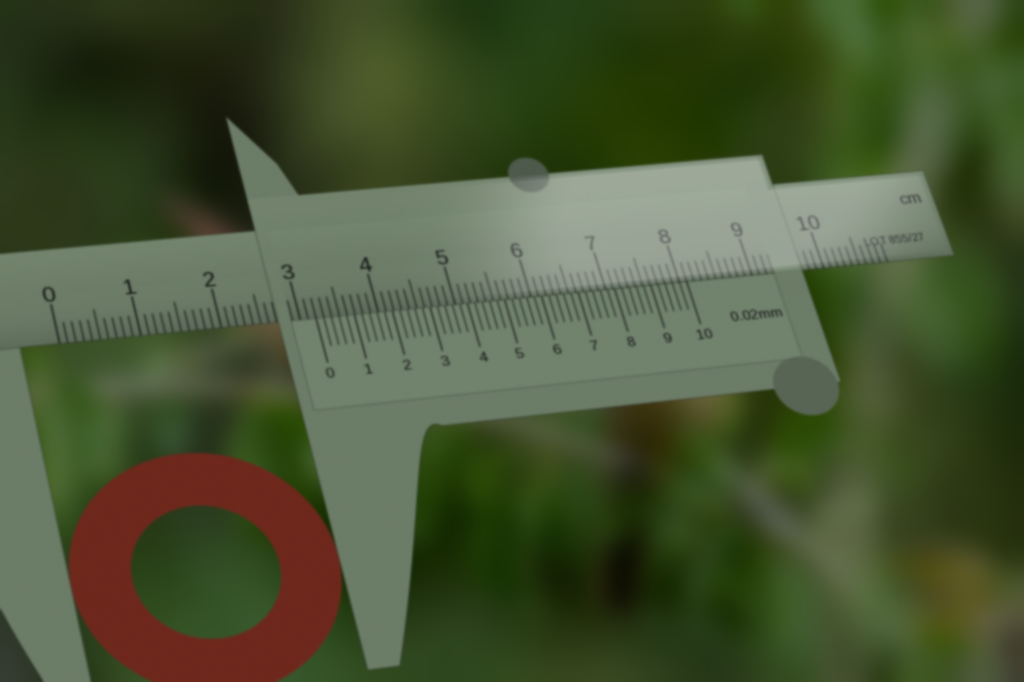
32.0 (mm)
